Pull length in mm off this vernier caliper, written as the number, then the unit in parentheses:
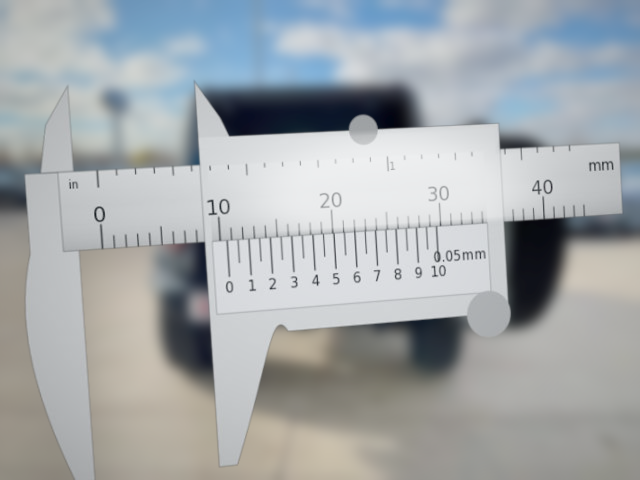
10.6 (mm)
